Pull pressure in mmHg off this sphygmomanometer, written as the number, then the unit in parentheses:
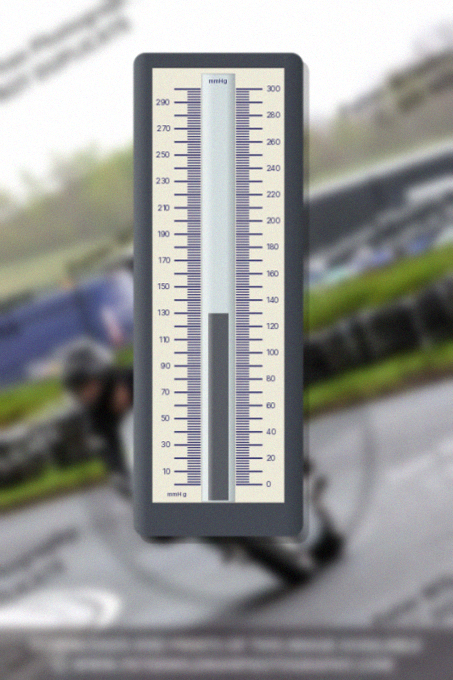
130 (mmHg)
